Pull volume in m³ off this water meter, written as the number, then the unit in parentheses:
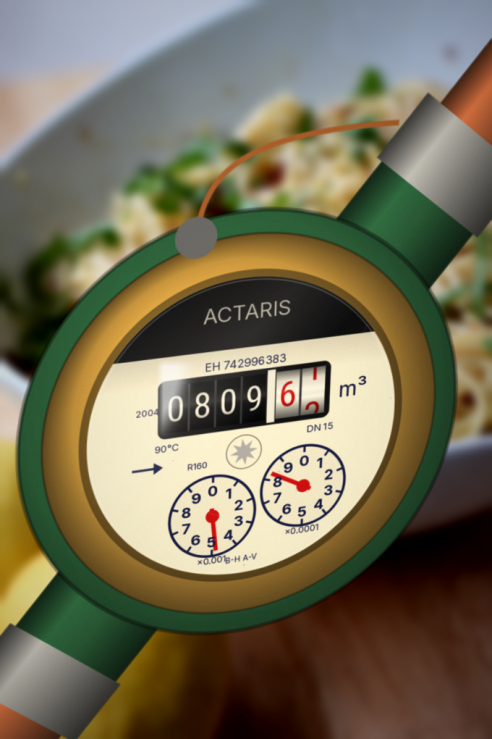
809.6148 (m³)
